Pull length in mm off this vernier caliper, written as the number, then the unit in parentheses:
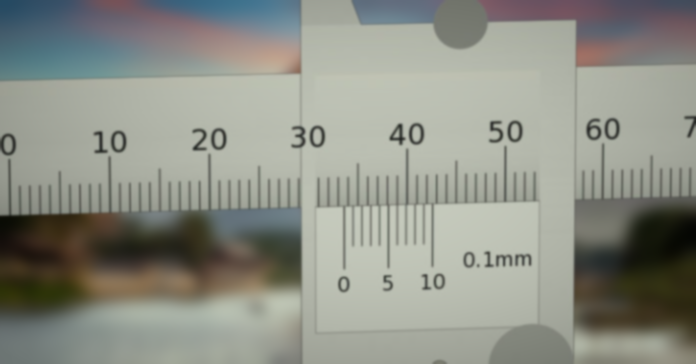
33.6 (mm)
